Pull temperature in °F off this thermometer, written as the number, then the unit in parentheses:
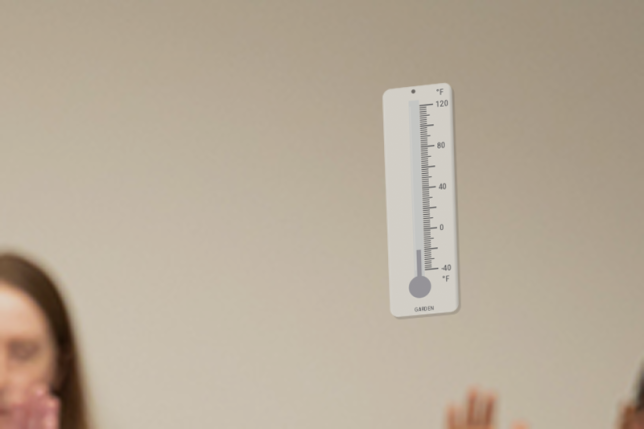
-20 (°F)
